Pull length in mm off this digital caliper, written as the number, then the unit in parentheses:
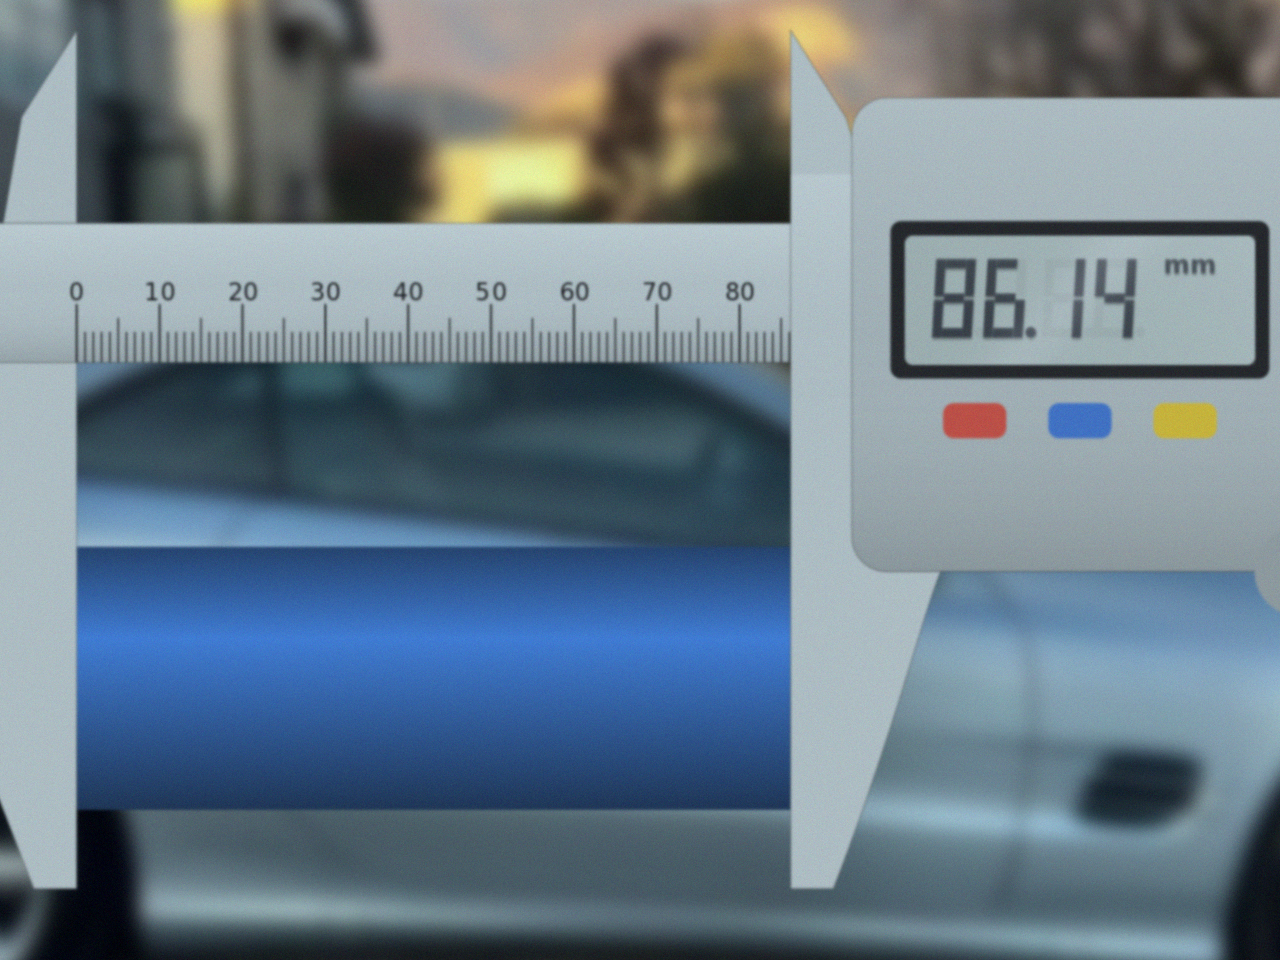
86.14 (mm)
